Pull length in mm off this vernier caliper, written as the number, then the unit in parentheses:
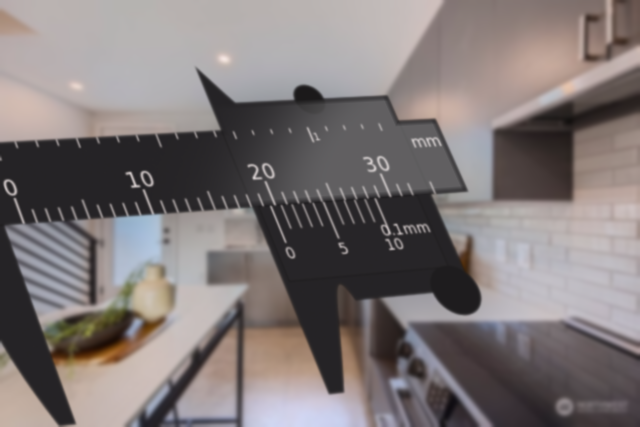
19.6 (mm)
